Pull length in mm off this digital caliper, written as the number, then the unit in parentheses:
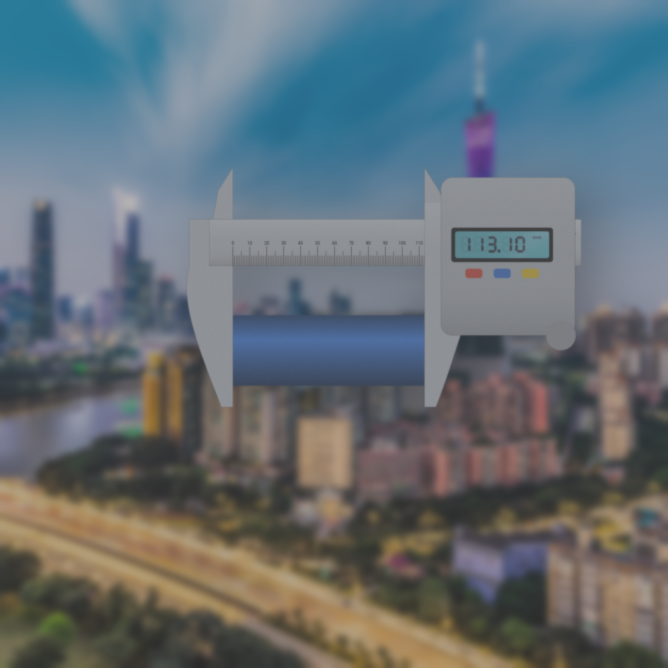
113.10 (mm)
